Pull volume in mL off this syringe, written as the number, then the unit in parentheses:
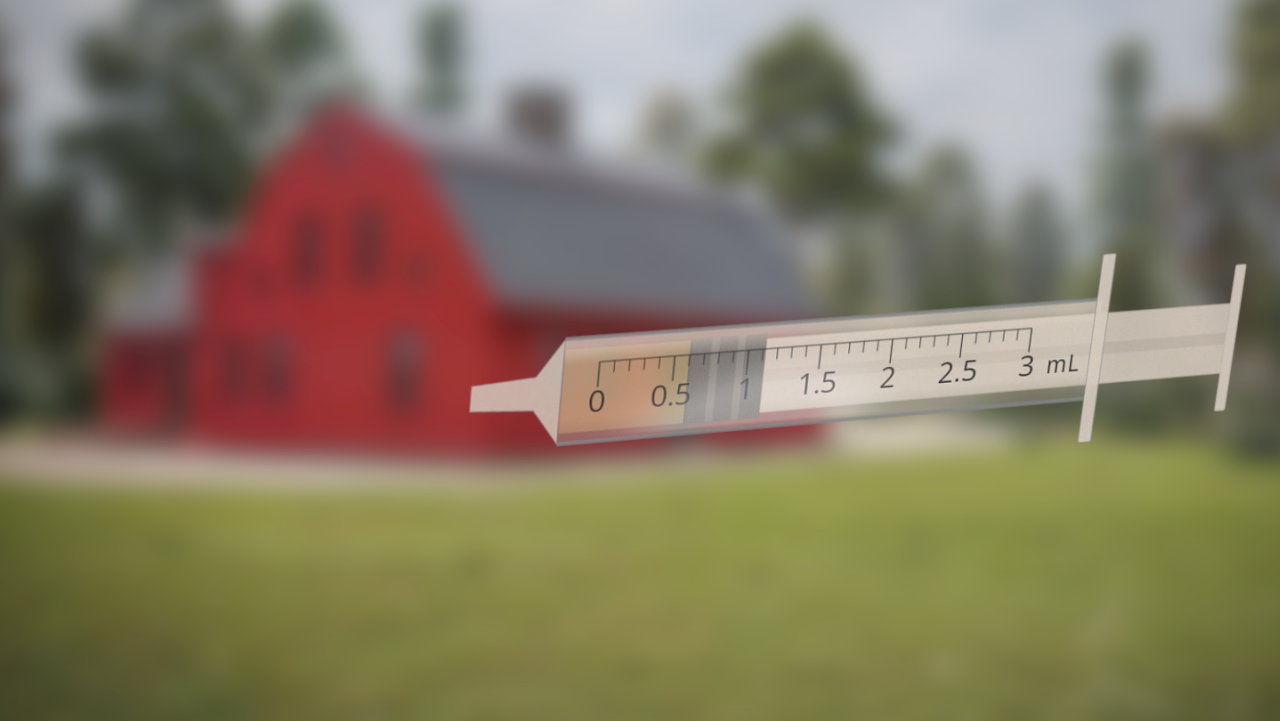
0.6 (mL)
